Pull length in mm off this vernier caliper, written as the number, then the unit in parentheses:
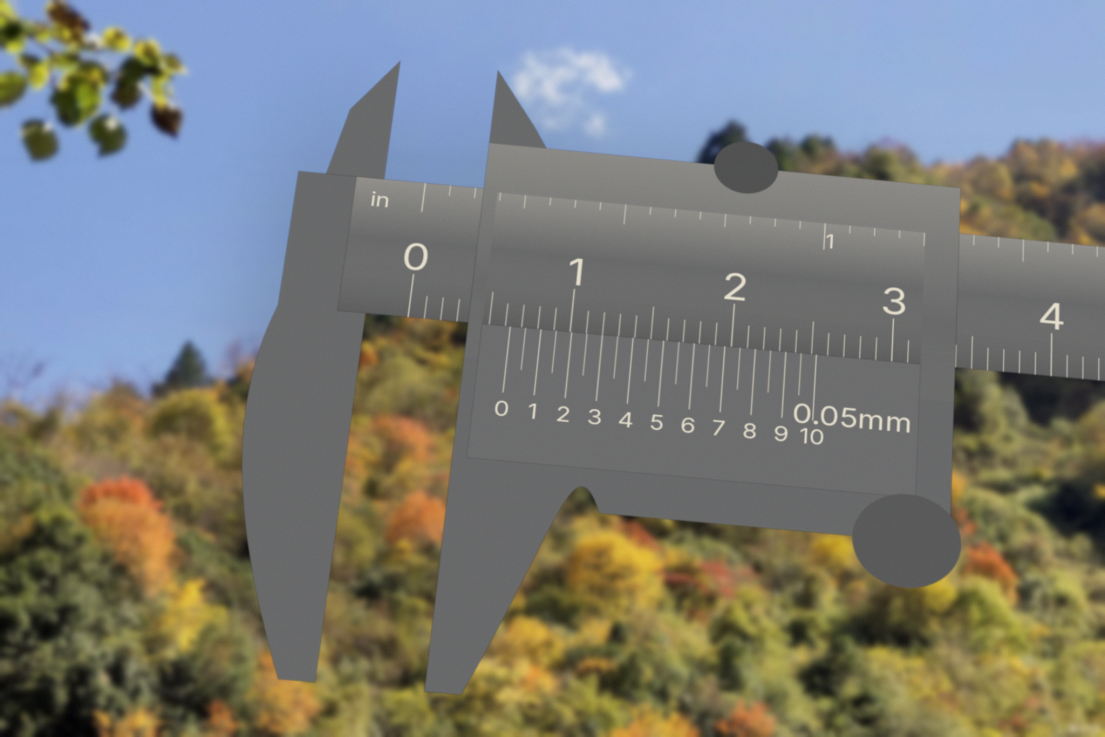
6.3 (mm)
